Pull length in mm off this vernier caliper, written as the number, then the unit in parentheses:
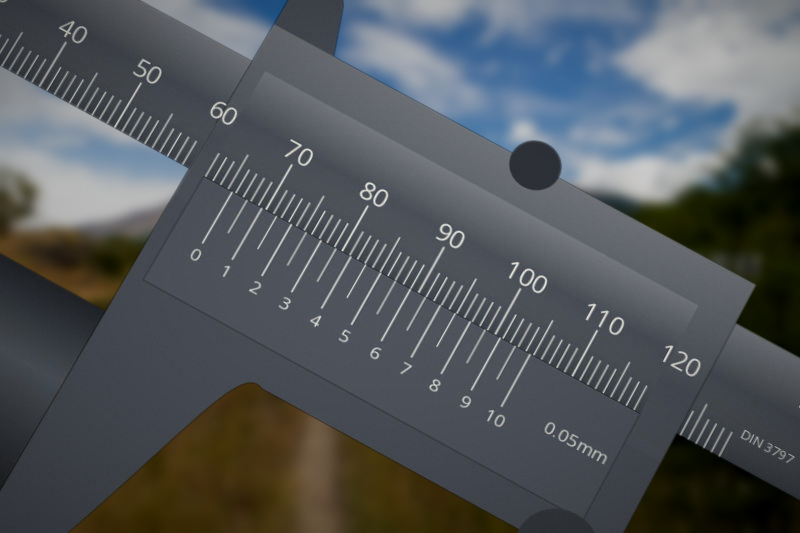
65.6 (mm)
